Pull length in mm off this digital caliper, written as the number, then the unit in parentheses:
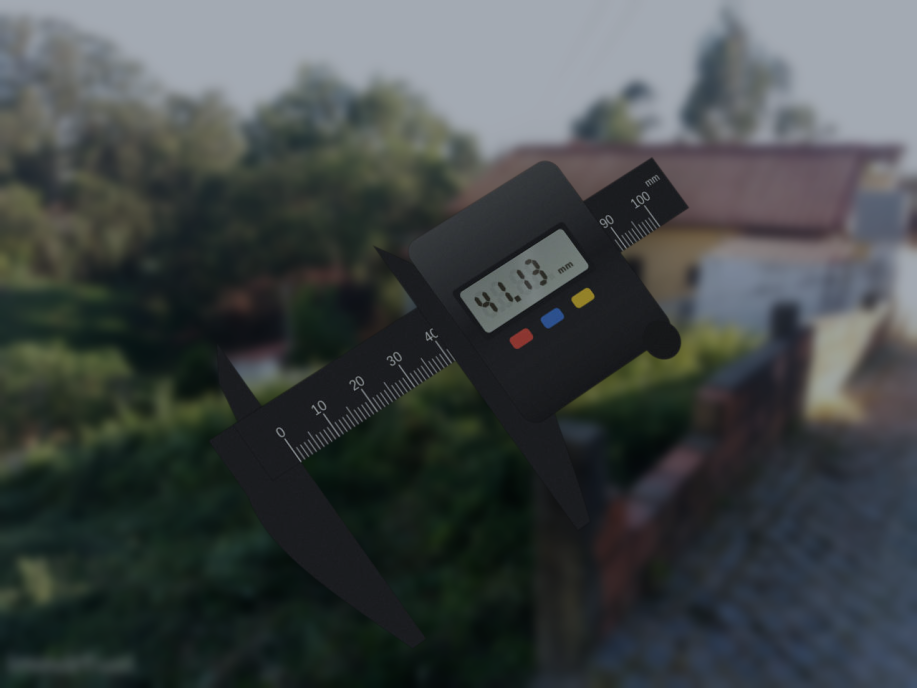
41.13 (mm)
